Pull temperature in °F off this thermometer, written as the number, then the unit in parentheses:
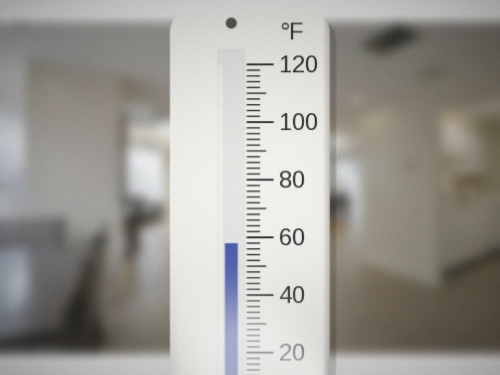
58 (°F)
